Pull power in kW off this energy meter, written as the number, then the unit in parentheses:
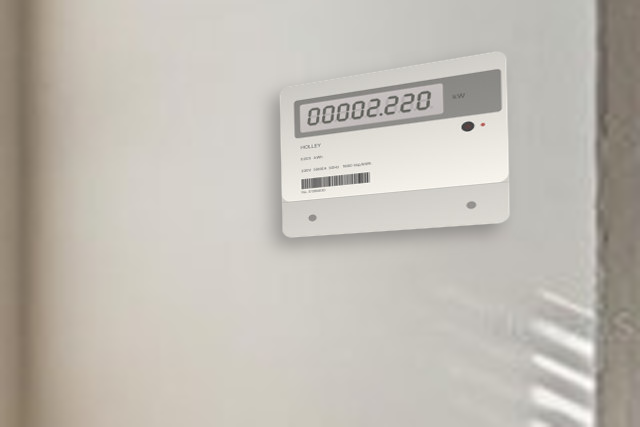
2.220 (kW)
